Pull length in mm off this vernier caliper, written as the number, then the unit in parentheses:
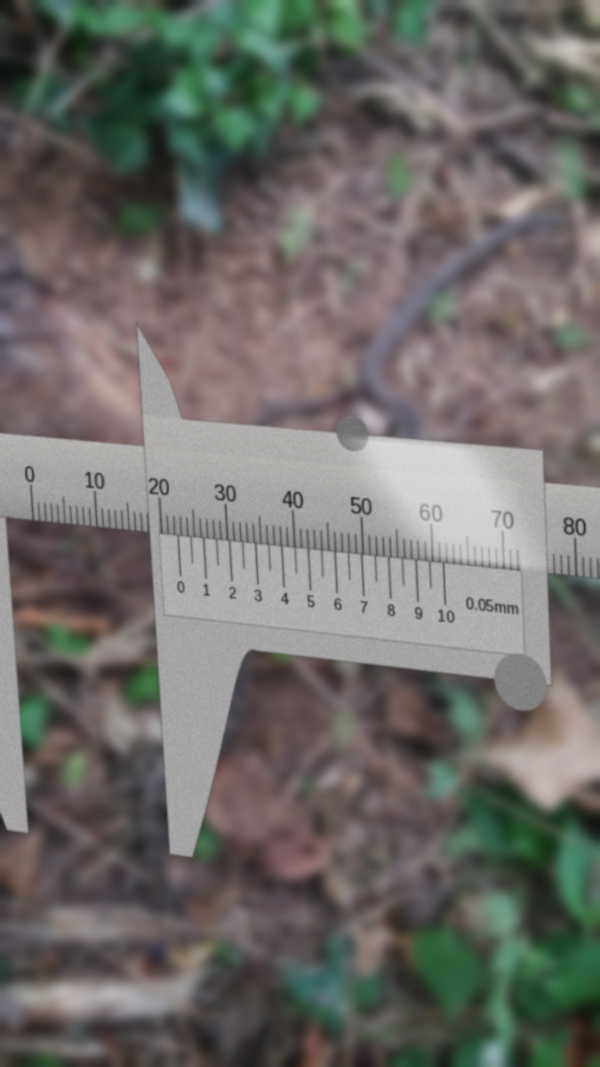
22.5 (mm)
